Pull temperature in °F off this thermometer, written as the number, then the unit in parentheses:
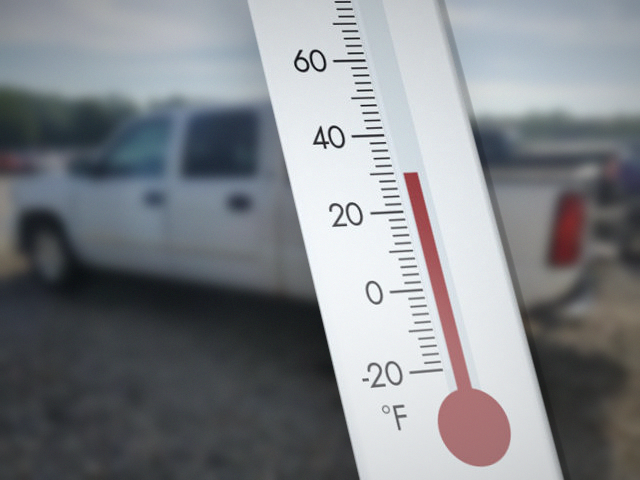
30 (°F)
